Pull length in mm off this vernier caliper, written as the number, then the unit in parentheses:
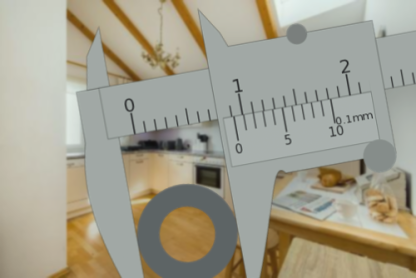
9.2 (mm)
